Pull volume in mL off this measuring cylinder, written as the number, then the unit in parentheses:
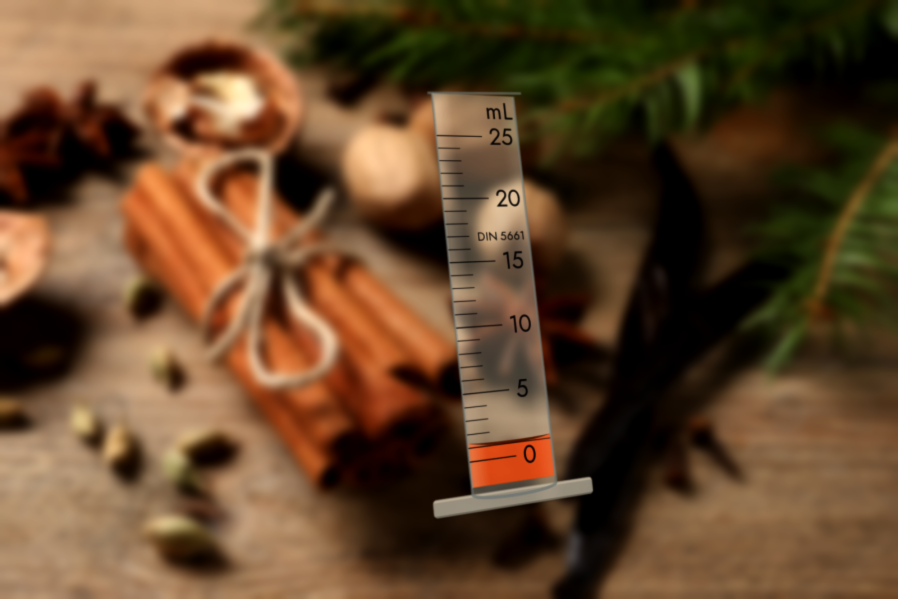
1 (mL)
